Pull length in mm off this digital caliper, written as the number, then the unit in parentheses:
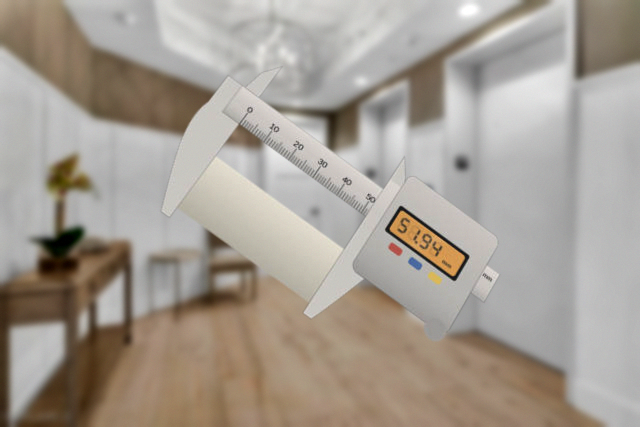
51.94 (mm)
